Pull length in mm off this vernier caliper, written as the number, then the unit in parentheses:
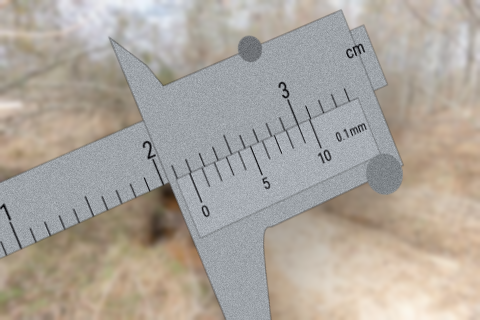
21.9 (mm)
